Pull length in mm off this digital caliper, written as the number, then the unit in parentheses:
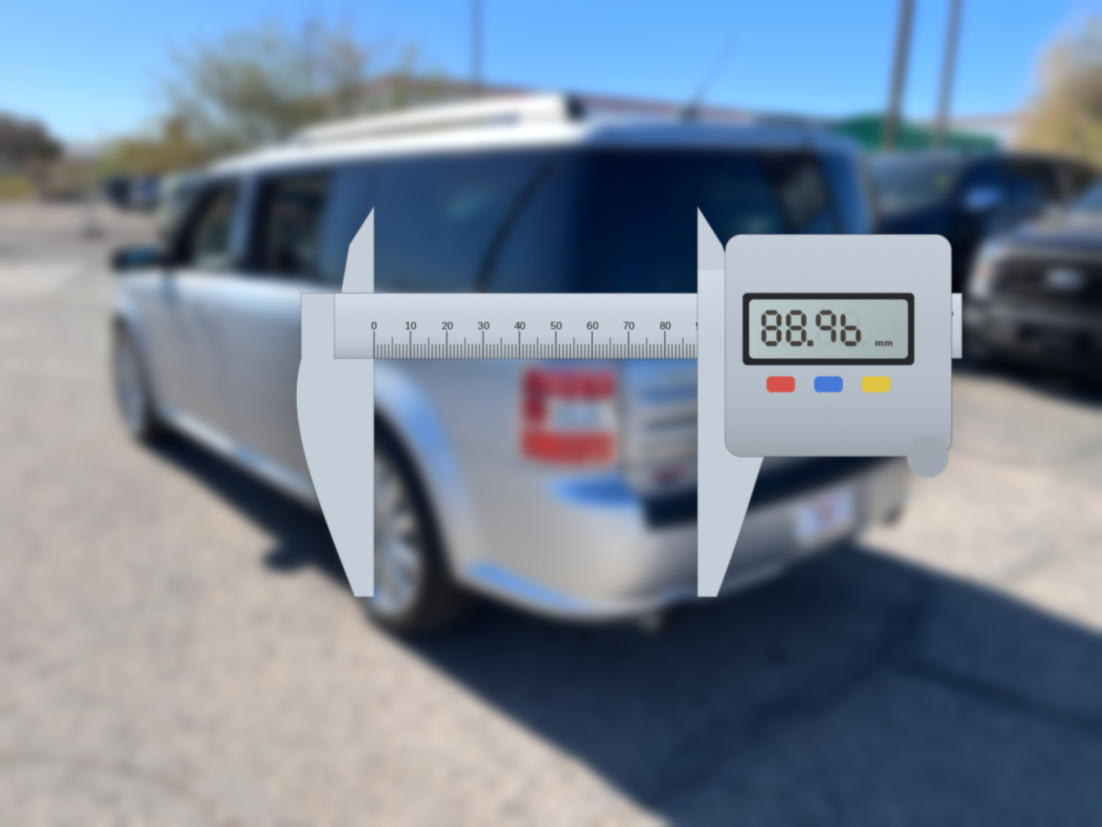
88.96 (mm)
